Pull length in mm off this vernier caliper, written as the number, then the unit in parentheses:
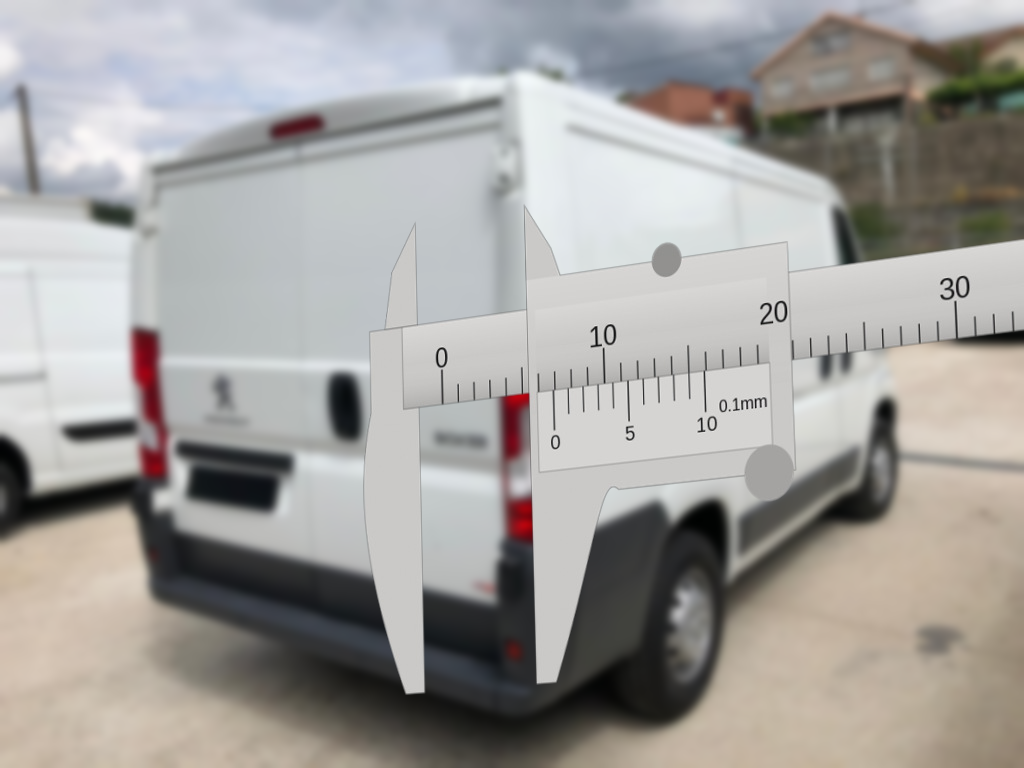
6.9 (mm)
